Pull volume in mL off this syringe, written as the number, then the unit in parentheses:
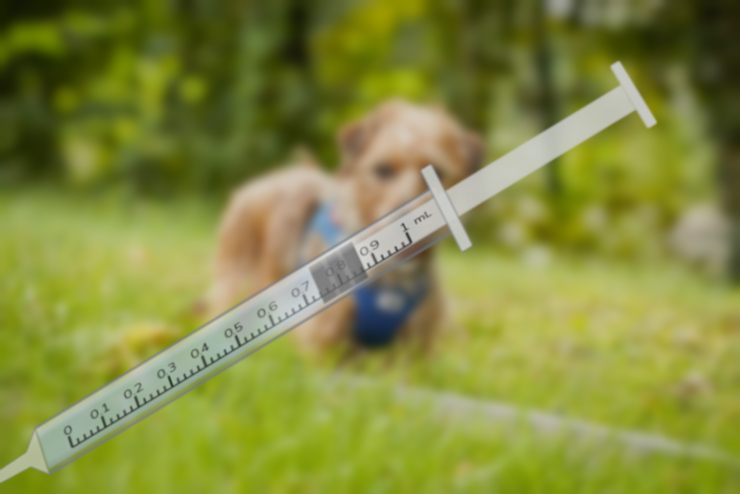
0.74 (mL)
